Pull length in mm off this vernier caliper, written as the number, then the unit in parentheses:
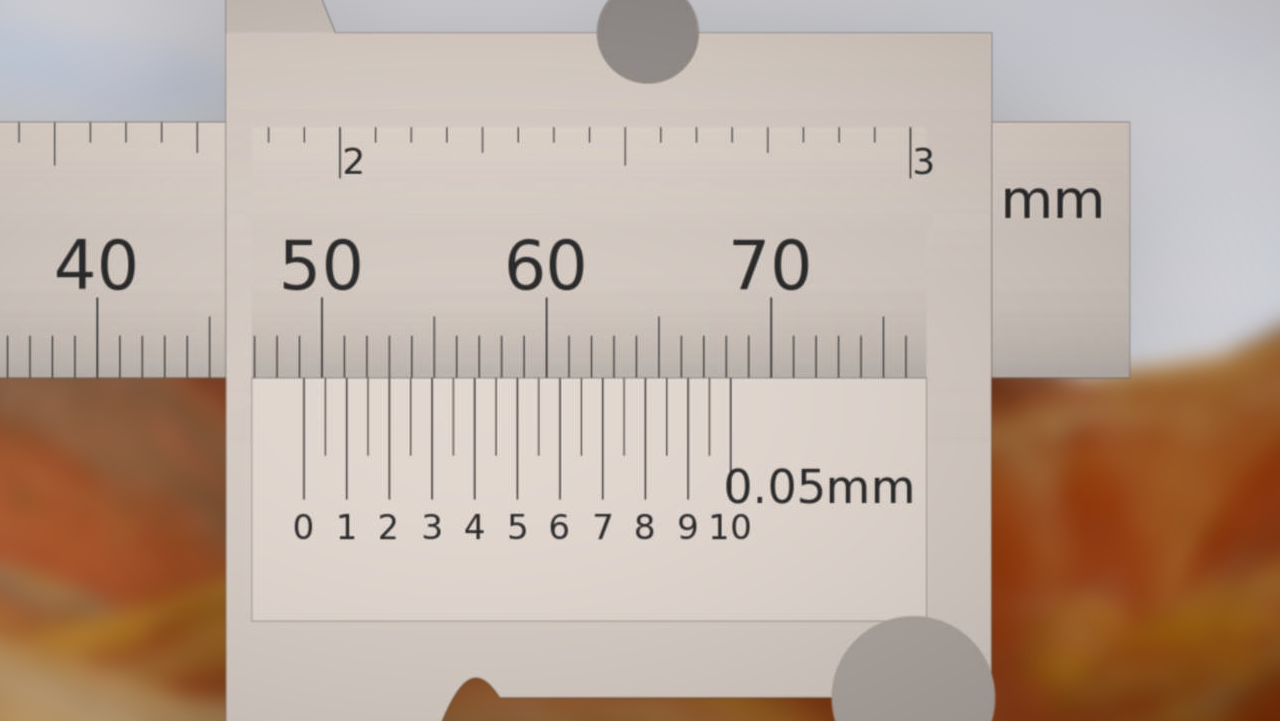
49.2 (mm)
